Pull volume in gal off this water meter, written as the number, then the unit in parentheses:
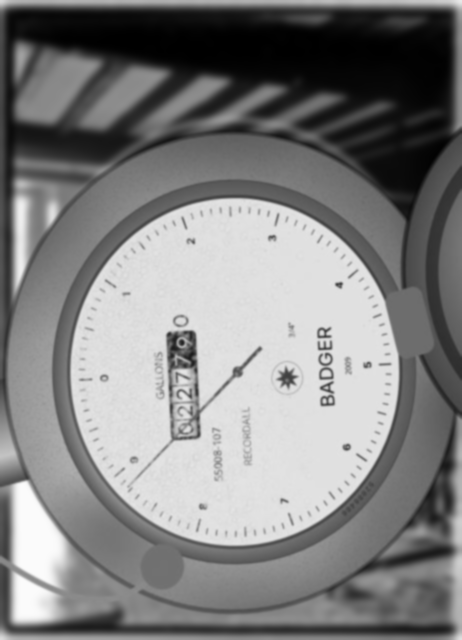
227788.8 (gal)
